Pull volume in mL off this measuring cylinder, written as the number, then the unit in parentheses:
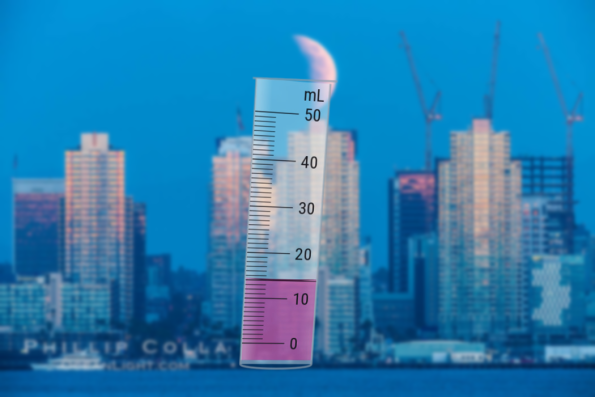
14 (mL)
